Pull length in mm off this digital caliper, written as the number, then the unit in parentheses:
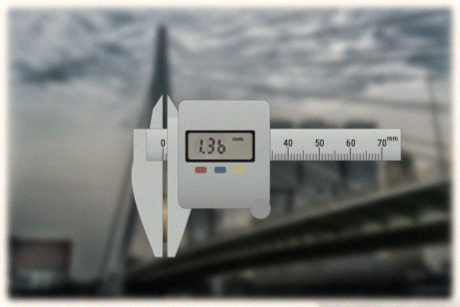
1.36 (mm)
